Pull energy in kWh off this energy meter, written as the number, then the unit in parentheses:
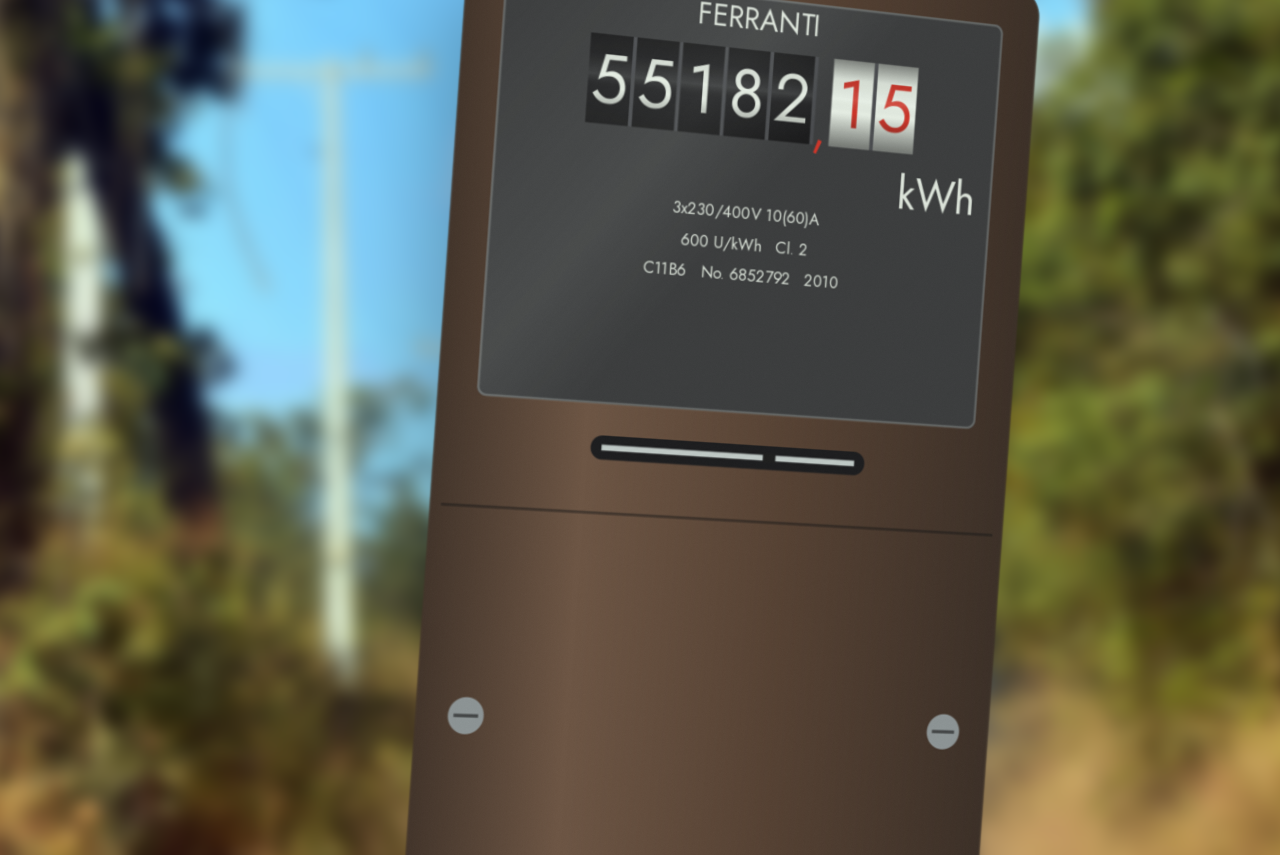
55182.15 (kWh)
